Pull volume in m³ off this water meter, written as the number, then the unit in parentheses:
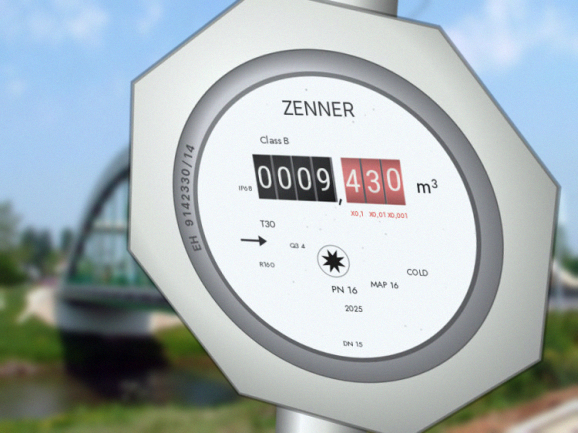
9.430 (m³)
